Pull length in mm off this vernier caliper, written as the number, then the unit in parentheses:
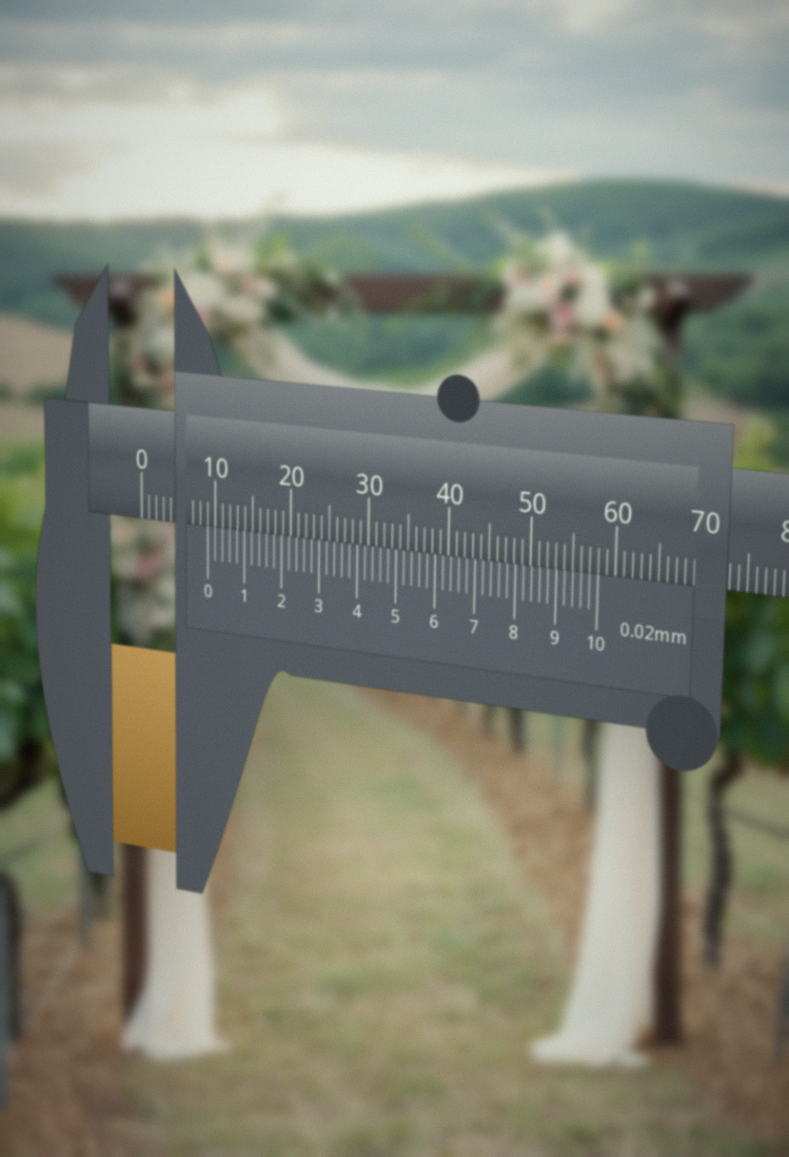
9.0 (mm)
